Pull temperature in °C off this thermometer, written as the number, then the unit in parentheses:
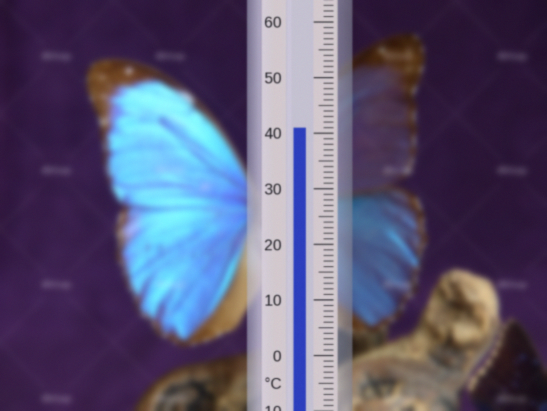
41 (°C)
